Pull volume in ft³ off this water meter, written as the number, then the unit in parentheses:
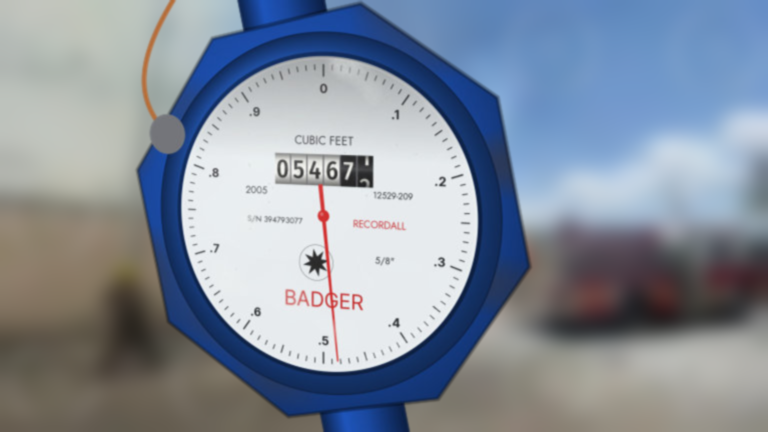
54671.48 (ft³)
